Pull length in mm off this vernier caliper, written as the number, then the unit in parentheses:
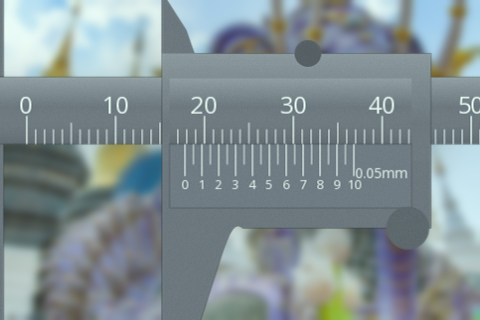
17.8 (mm)
